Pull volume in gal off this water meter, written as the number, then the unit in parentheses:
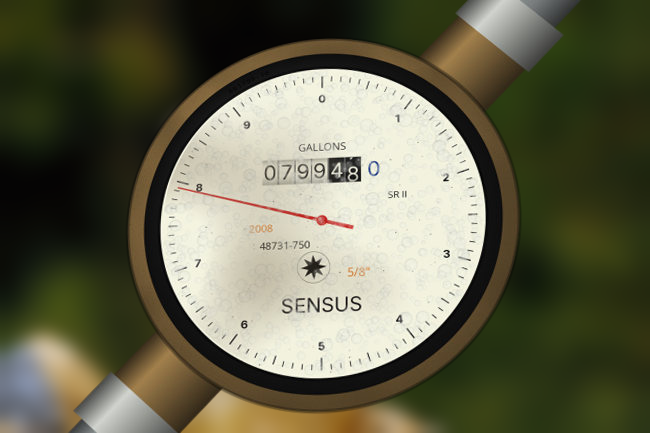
799477.9 (gal)
